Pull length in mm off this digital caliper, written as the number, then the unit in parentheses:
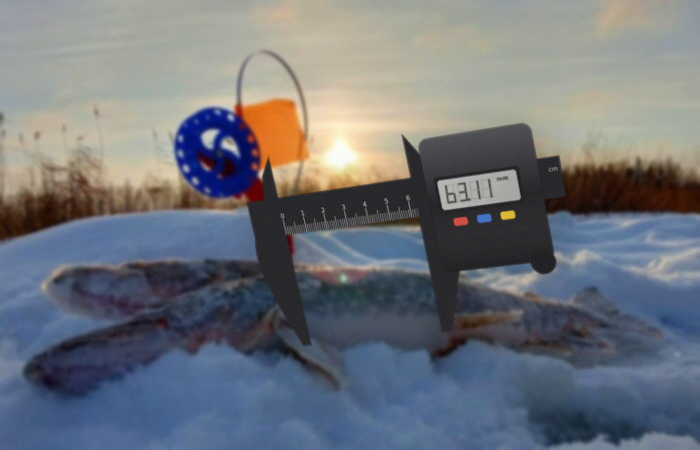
63.11 (mm)
